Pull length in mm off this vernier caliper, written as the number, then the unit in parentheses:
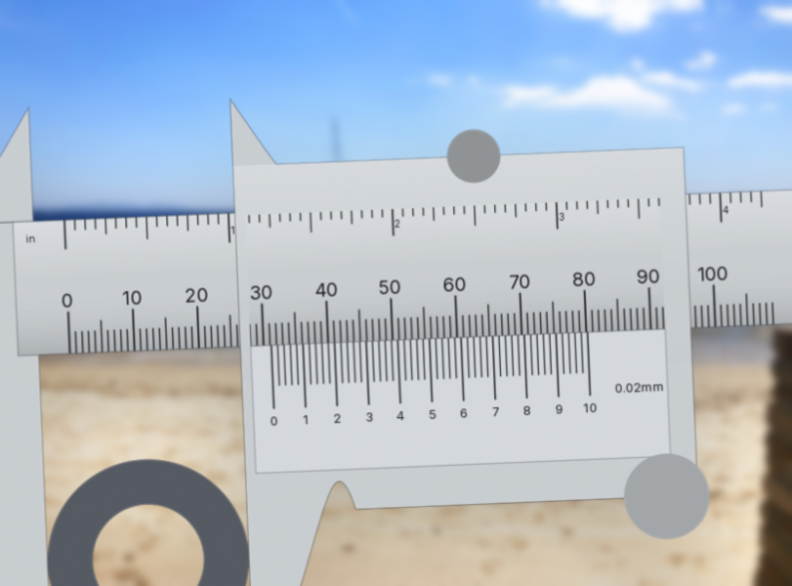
31.2 (mm)
